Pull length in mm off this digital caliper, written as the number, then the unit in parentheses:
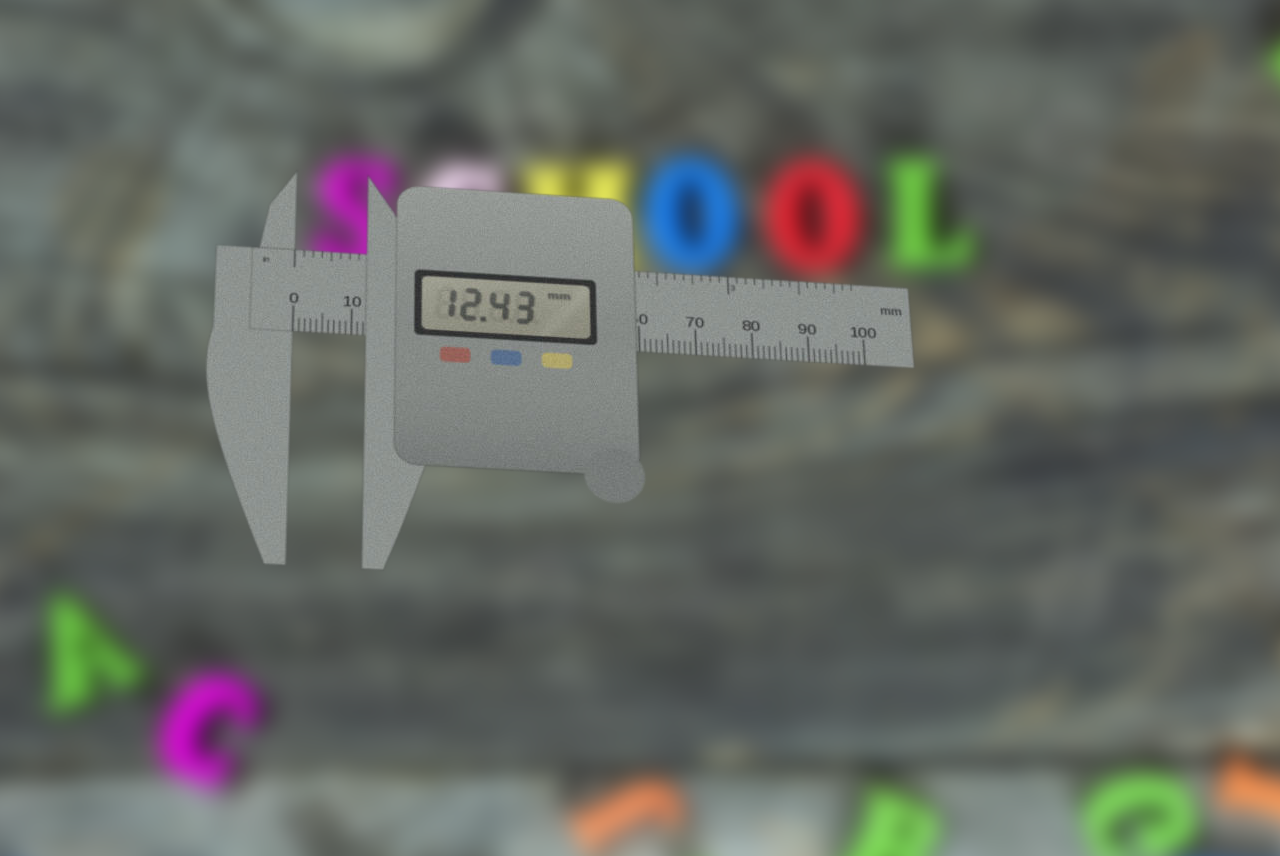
12.43 (mm)
